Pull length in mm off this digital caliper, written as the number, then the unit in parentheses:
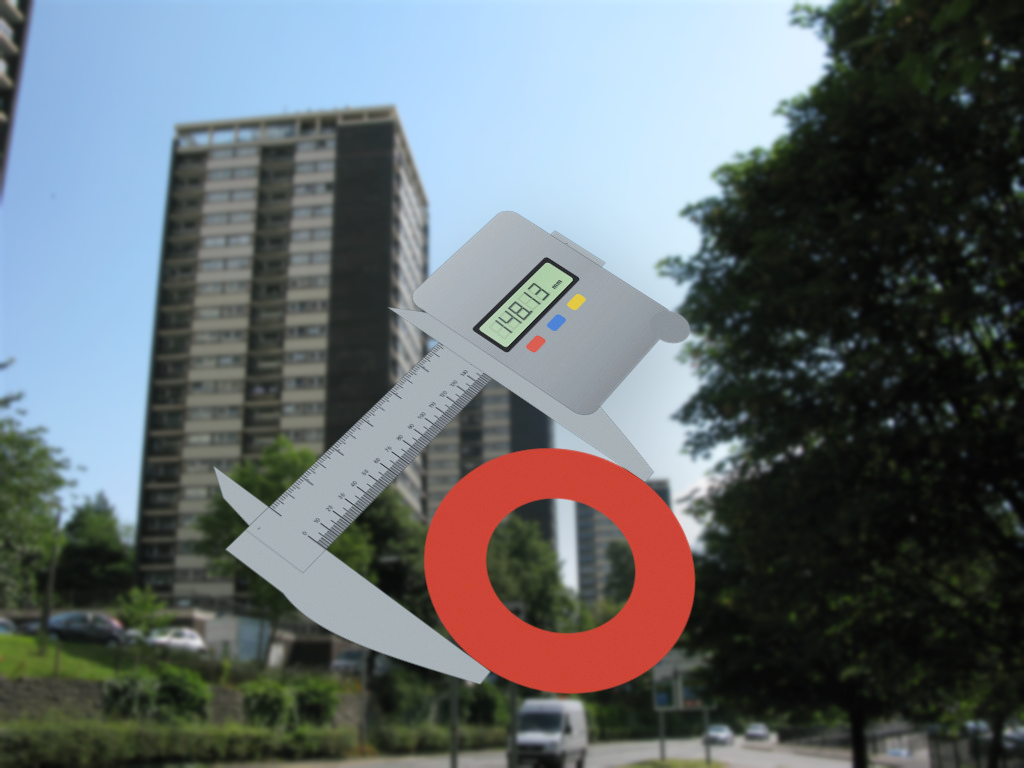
148.13 (mm)
